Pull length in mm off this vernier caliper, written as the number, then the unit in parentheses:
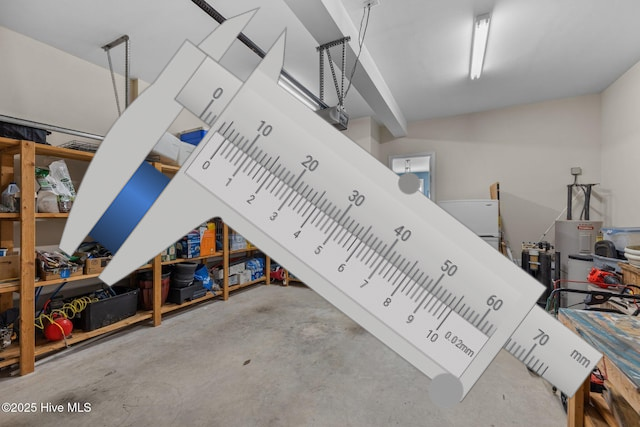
5.8 (mm)
